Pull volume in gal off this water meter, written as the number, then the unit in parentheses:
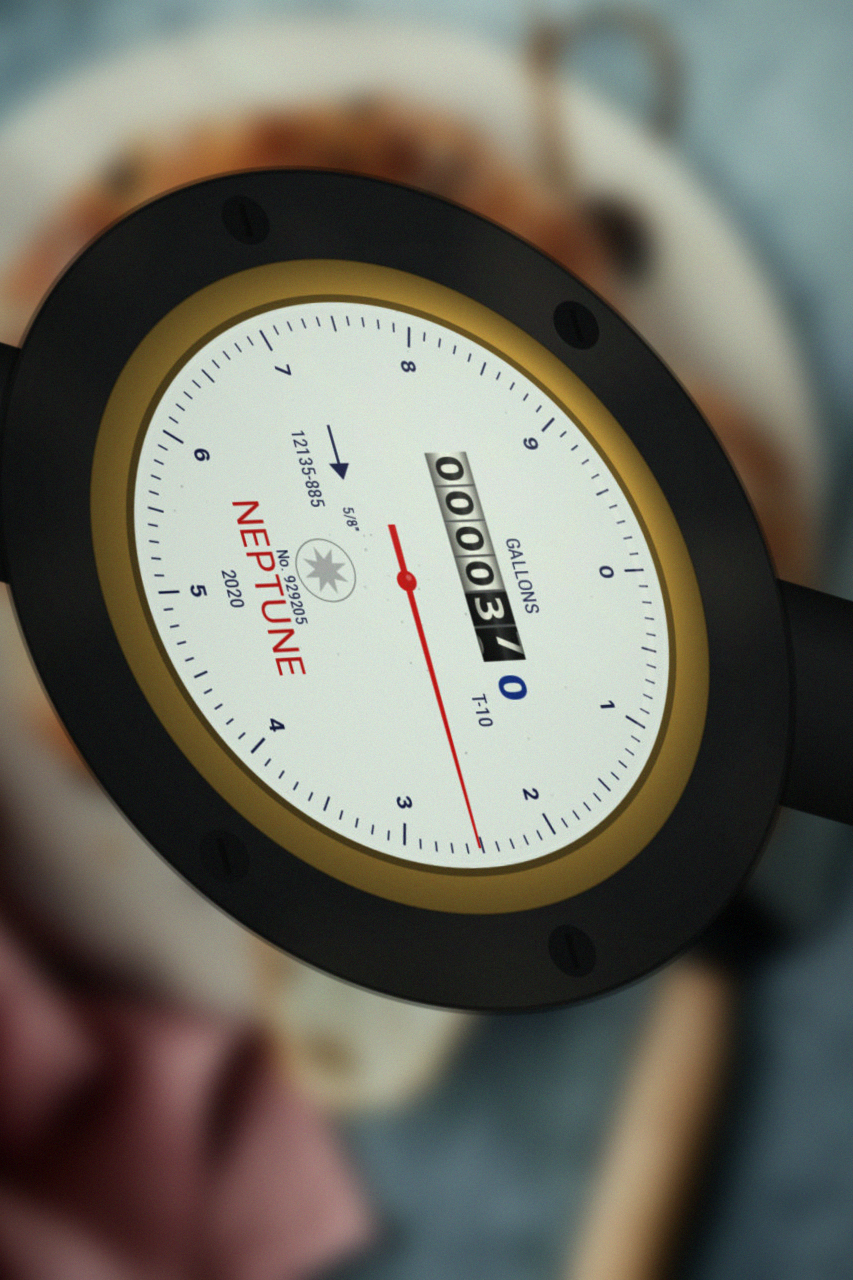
372.5 (gal)
